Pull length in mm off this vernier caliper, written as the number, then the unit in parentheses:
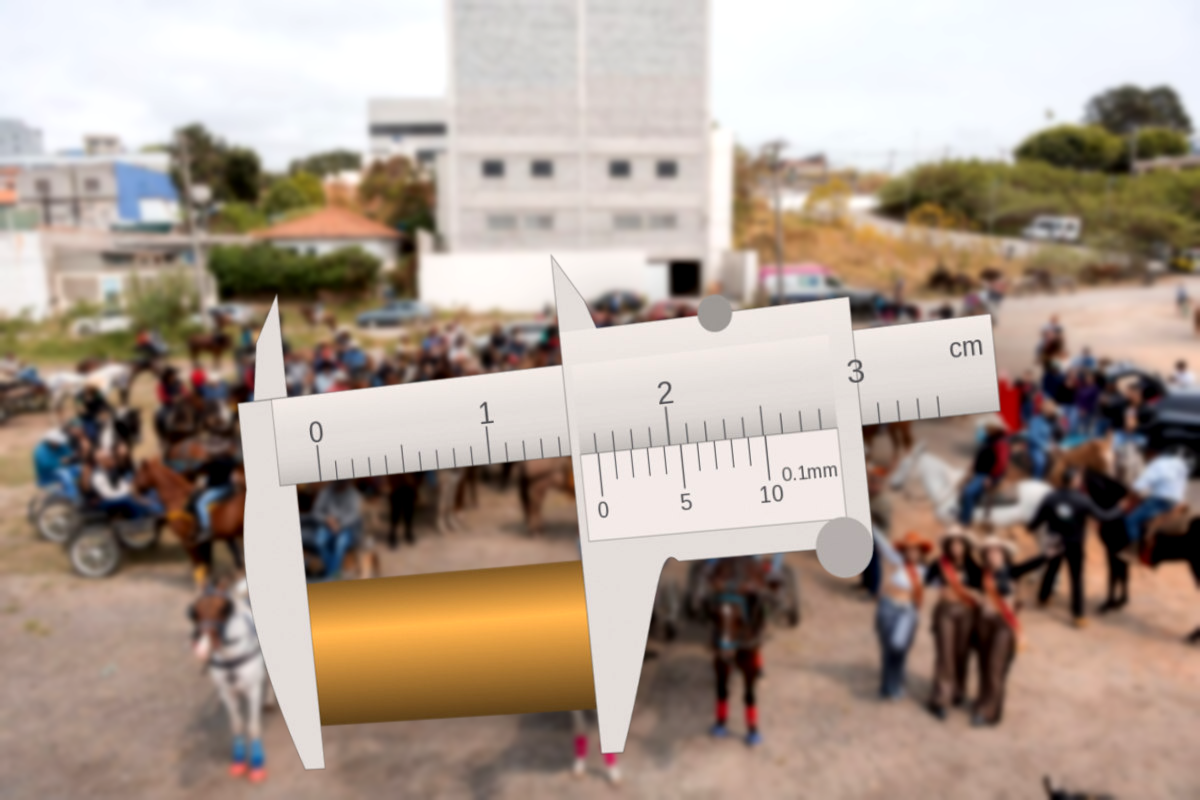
16.1 (mm)
